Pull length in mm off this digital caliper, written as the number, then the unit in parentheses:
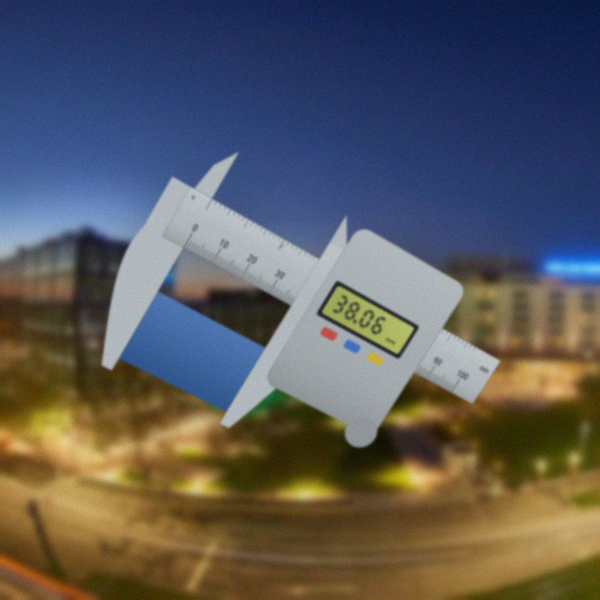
38.06 (mm)
